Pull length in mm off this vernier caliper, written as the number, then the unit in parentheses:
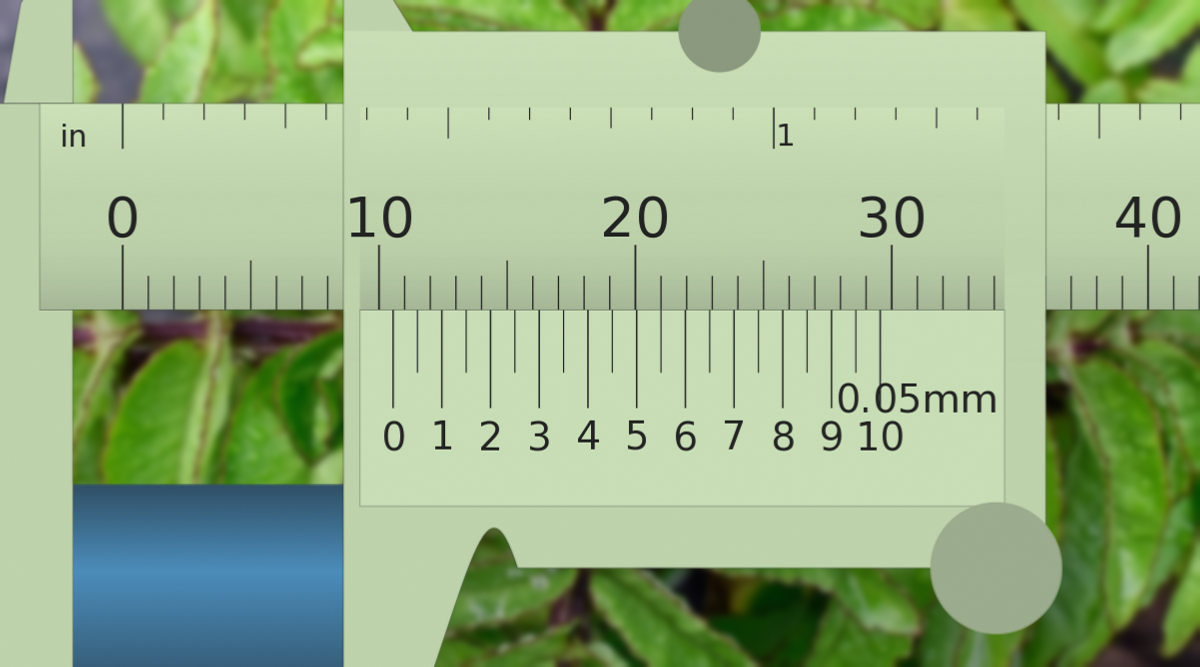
10.55 (mm)
